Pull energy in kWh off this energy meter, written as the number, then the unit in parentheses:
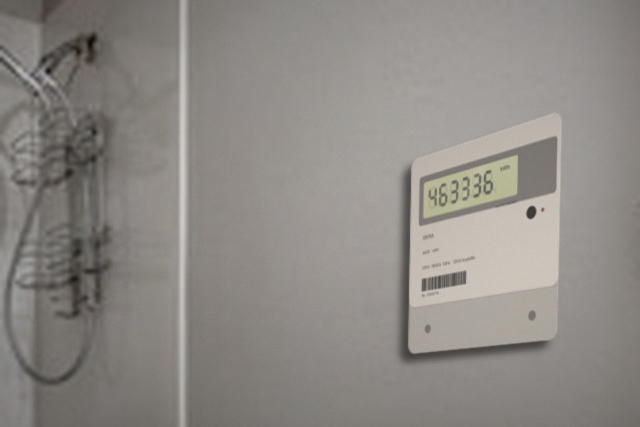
463336 (kWh)
